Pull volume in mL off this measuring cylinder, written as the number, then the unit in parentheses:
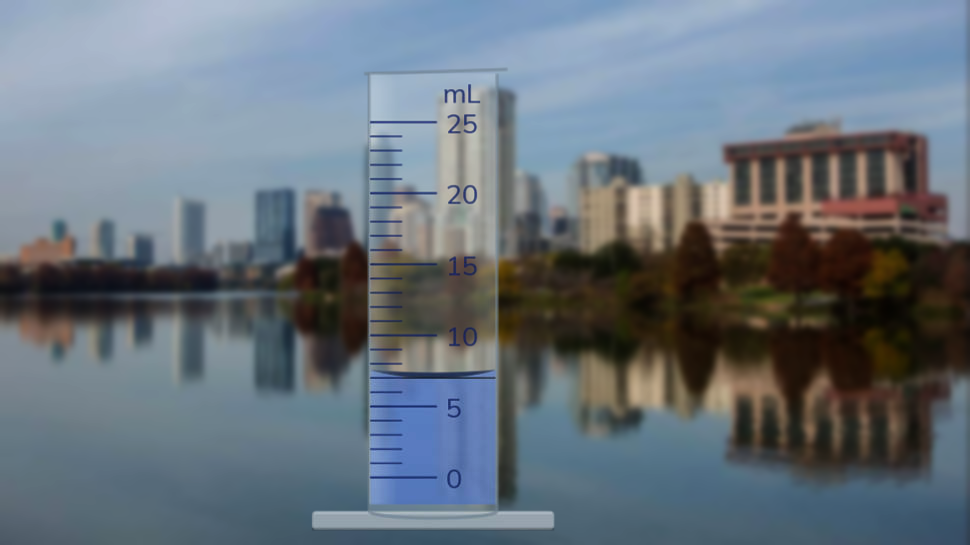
7 (mL)
